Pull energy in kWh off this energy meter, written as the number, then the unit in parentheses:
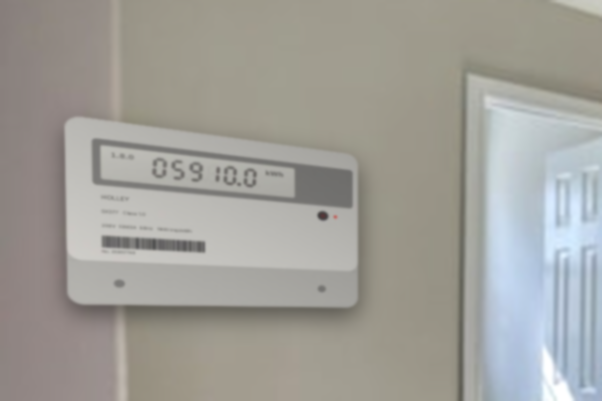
5910.0 (kWh)
